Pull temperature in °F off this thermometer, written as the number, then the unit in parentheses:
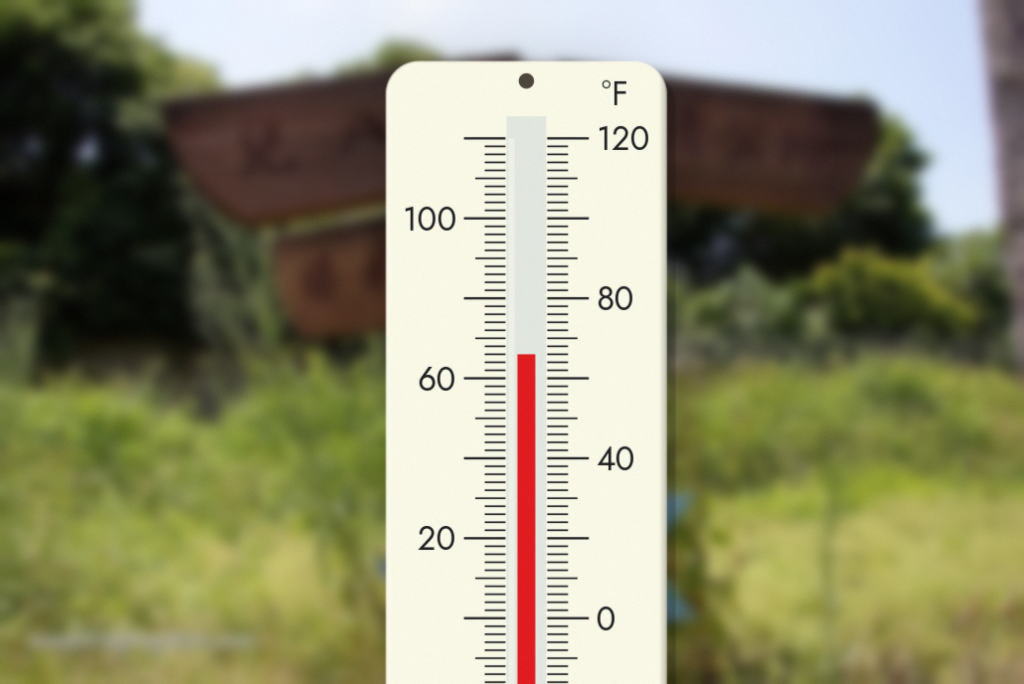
66 (°F)
